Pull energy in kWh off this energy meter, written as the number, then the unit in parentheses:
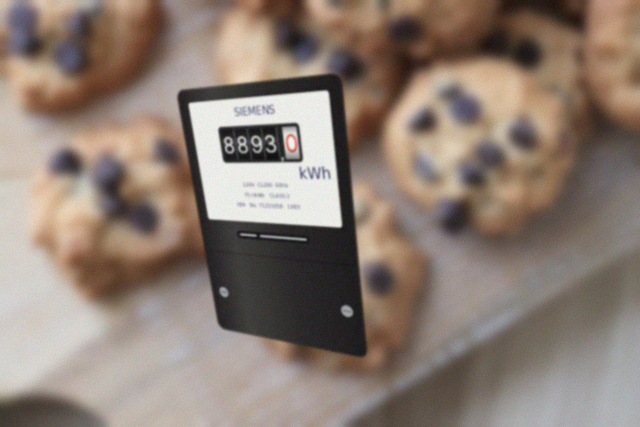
8893.0 (kWh)
